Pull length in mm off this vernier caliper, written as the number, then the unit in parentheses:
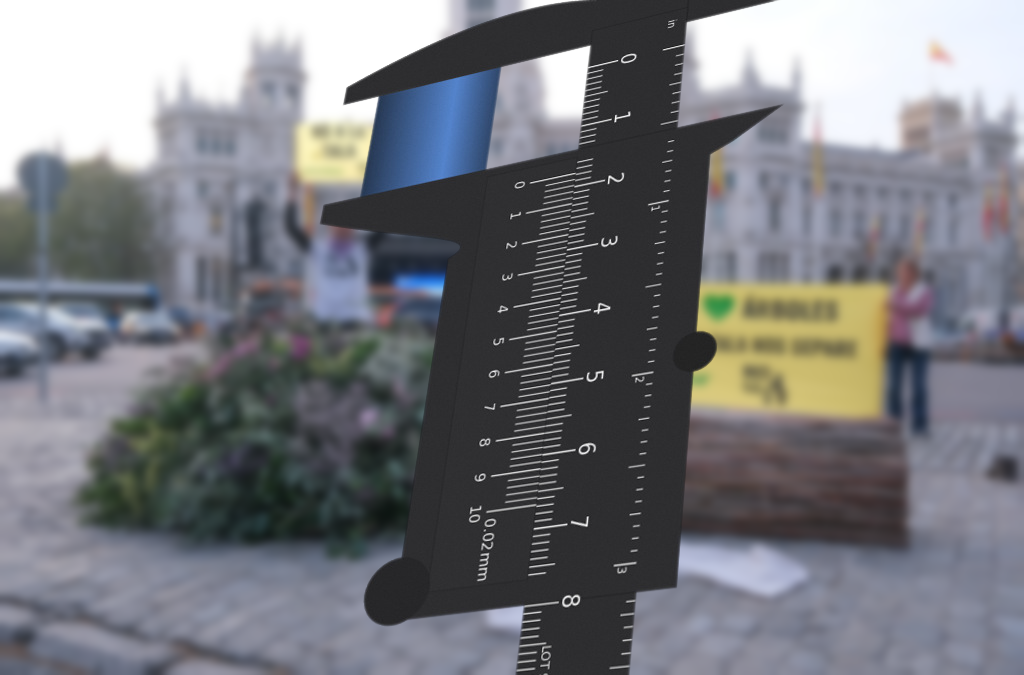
17.8 (mm)
